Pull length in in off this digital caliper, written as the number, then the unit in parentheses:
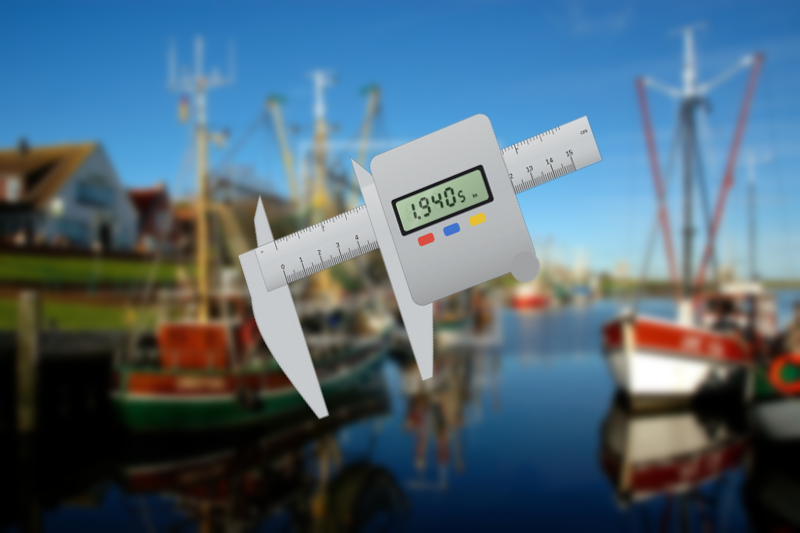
1.9405 (in)
